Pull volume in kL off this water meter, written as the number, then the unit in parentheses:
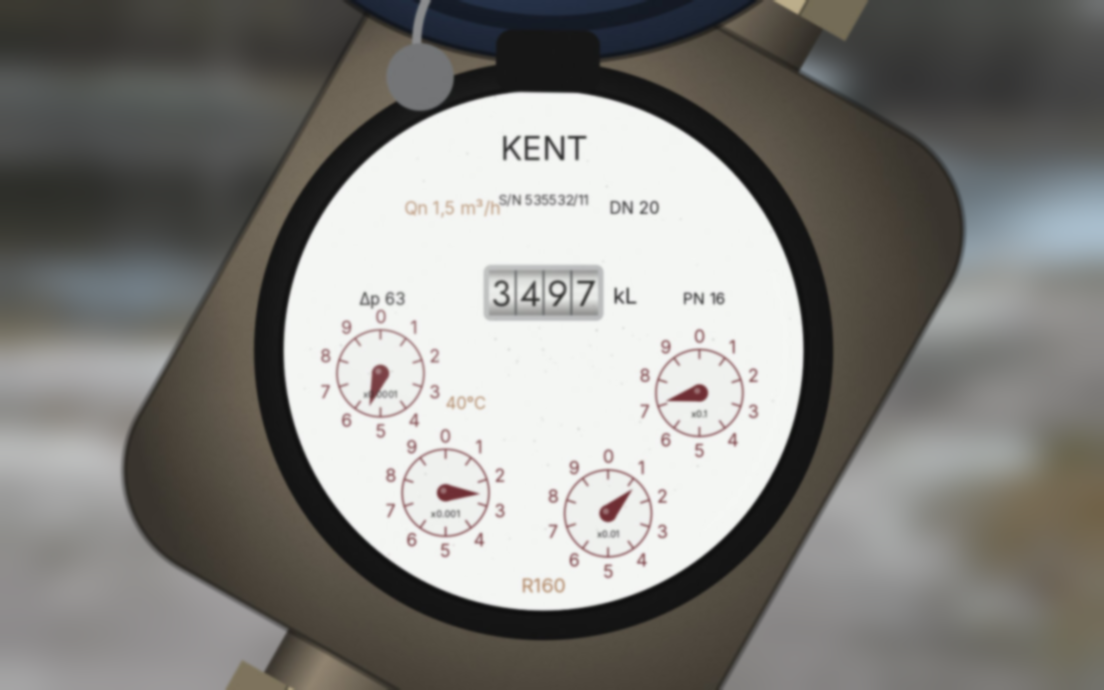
3497.7125 (kL)
